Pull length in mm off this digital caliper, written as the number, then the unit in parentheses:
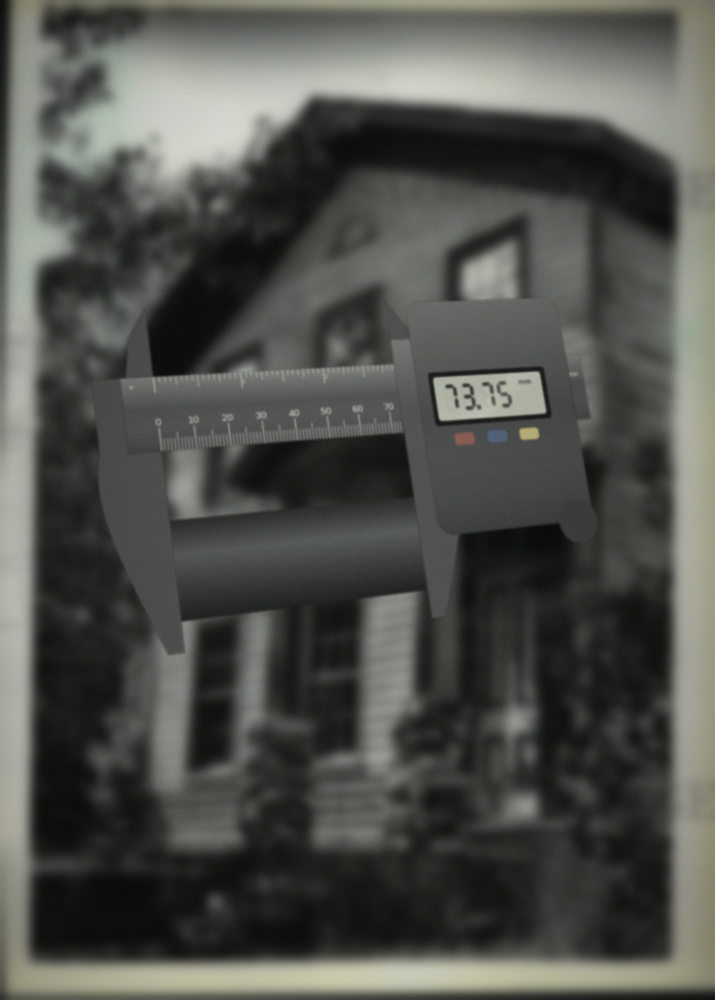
73.75 (mm)
